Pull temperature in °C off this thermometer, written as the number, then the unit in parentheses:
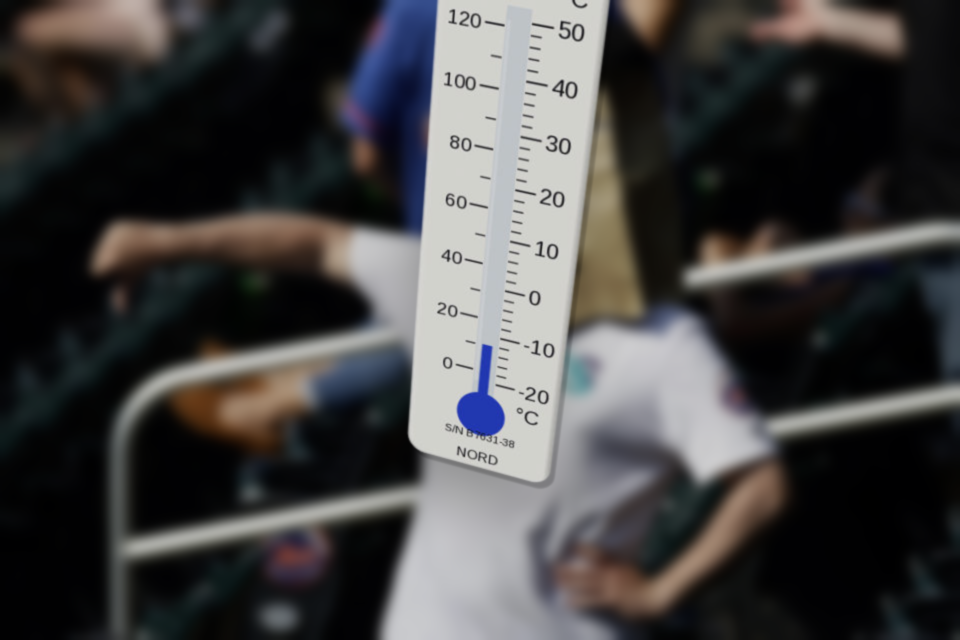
-12 (°C)
